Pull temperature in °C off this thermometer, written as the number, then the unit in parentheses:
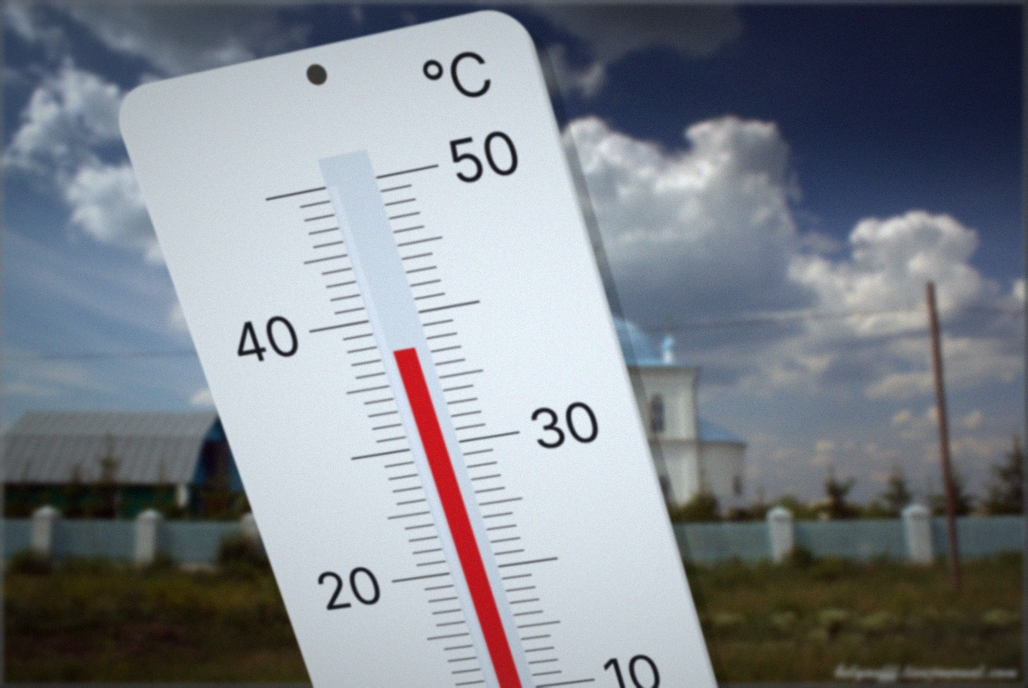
37.5 (°C)
